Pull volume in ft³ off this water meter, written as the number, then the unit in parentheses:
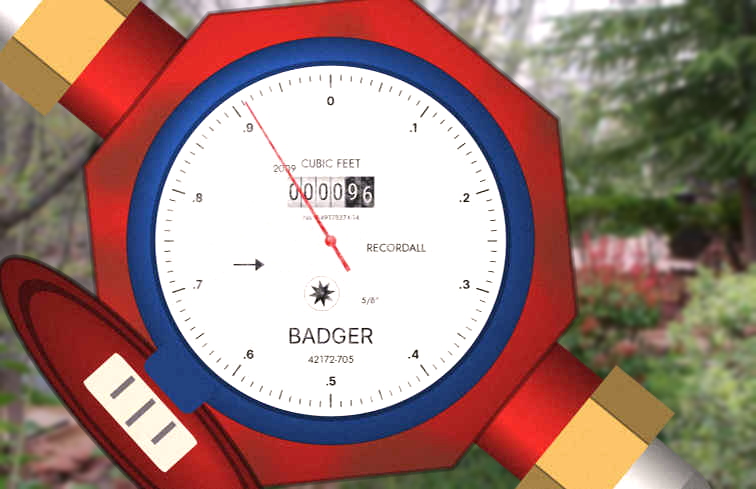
95.91 (ft³)
